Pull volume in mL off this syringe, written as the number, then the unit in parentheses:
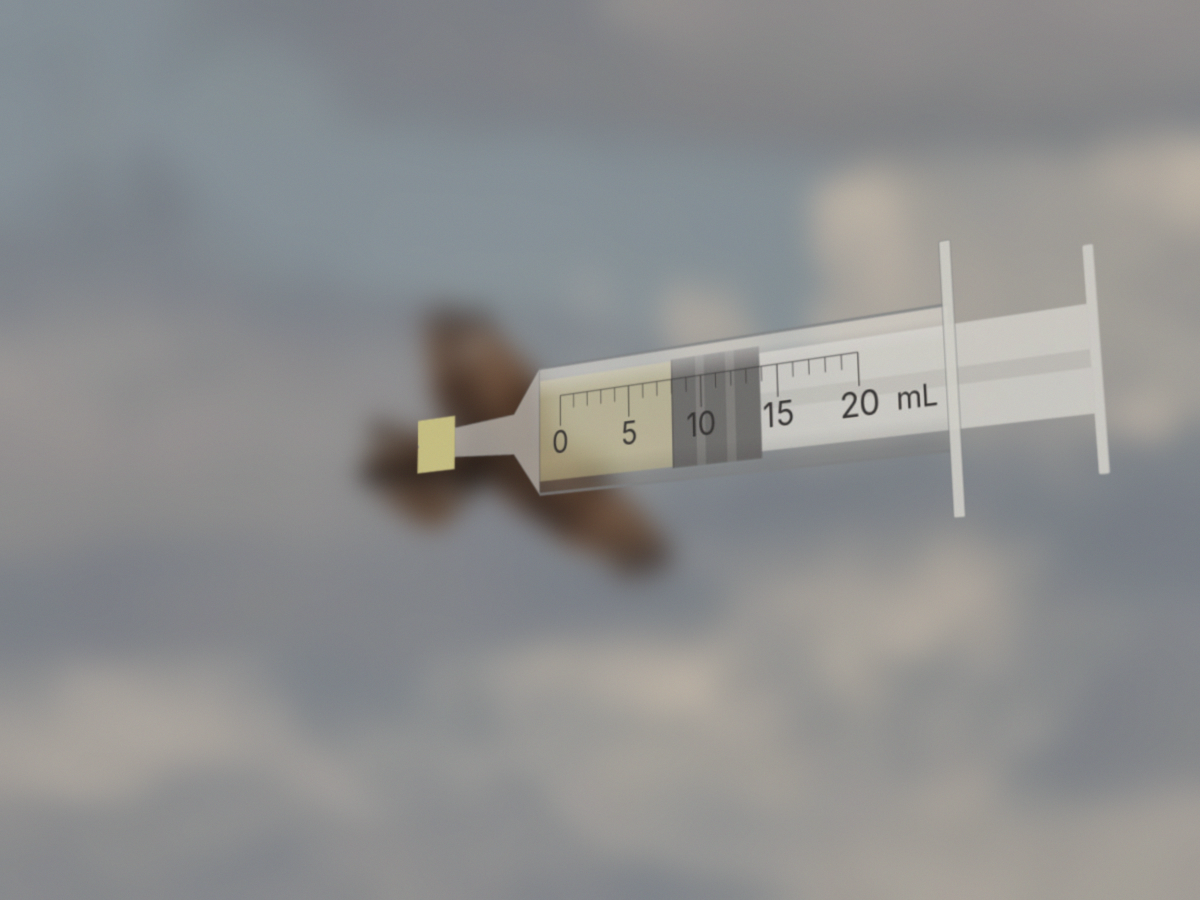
8 (mL)
